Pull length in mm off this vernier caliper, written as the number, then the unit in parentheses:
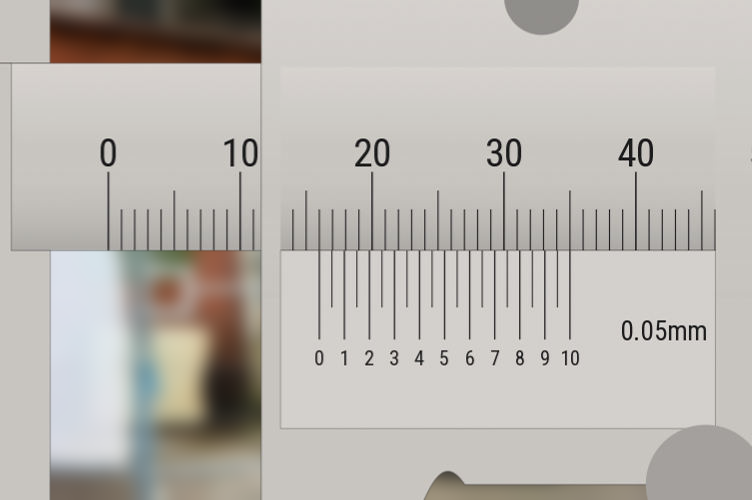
16.0 (mm)
